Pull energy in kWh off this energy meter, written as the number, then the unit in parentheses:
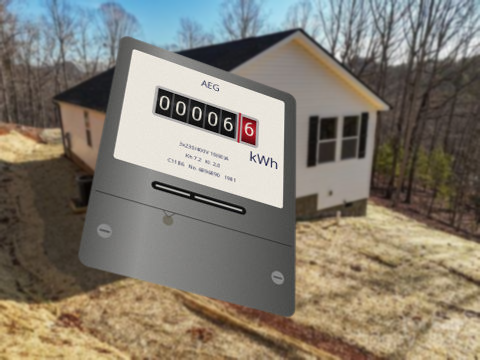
6.6 (kWh)
